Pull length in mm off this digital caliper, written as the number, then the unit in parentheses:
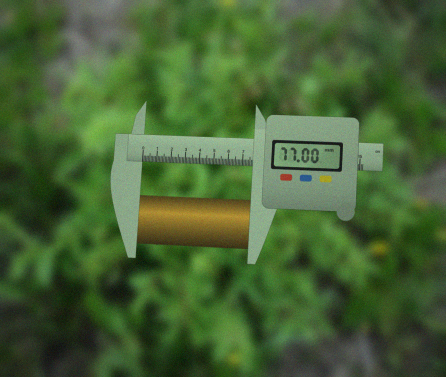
77.00 (mm)
